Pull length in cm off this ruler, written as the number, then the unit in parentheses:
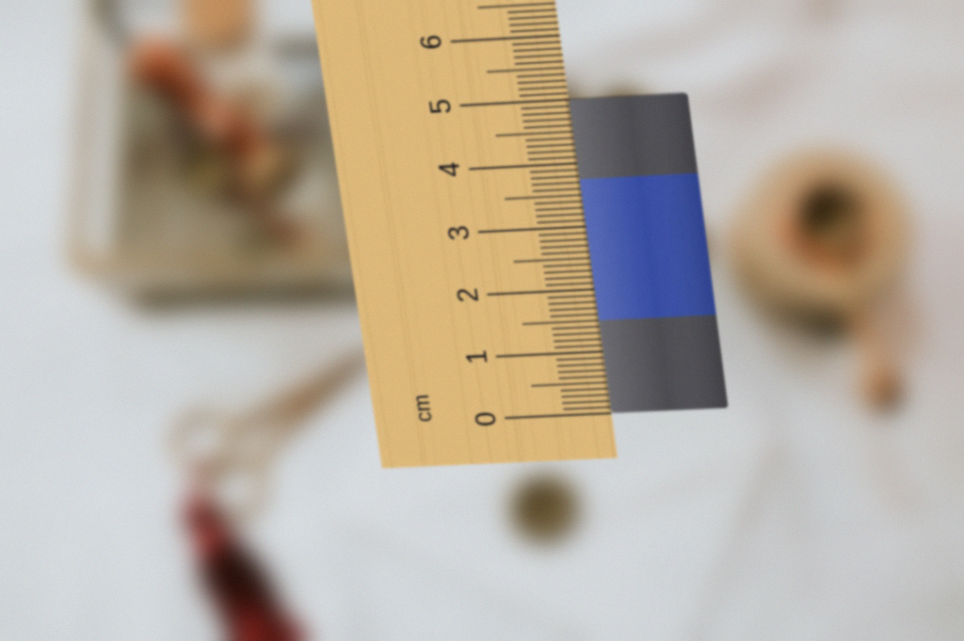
5 (cm)
